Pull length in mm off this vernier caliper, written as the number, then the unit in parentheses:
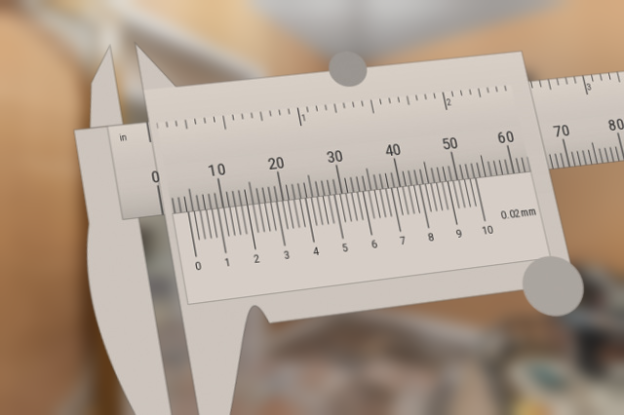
4.2 (mm)
